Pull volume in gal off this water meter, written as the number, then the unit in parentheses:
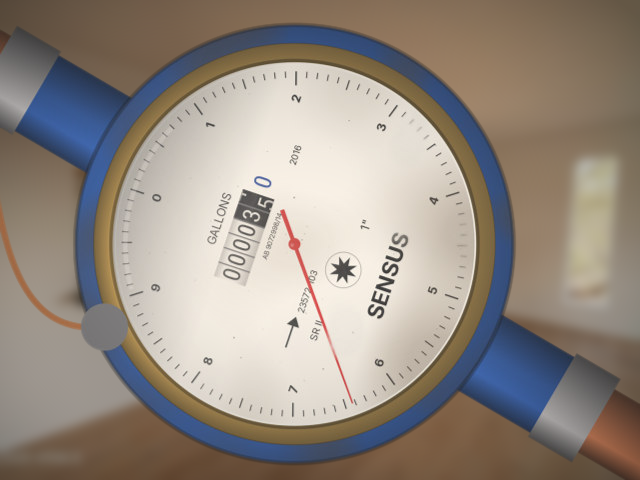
346.4 (gal)
